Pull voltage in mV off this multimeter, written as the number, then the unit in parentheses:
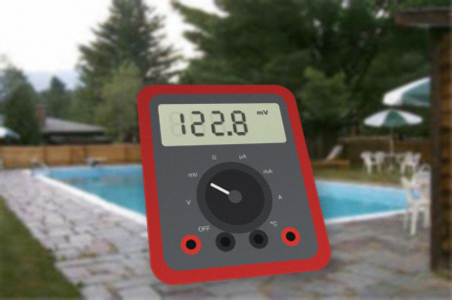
122.8 (mV)
